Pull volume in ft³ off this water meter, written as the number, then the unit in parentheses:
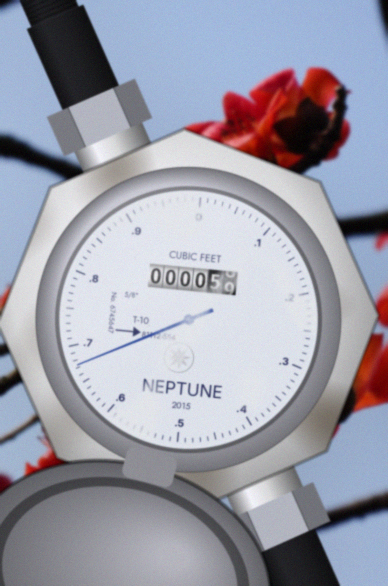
58.67 (ft³)
